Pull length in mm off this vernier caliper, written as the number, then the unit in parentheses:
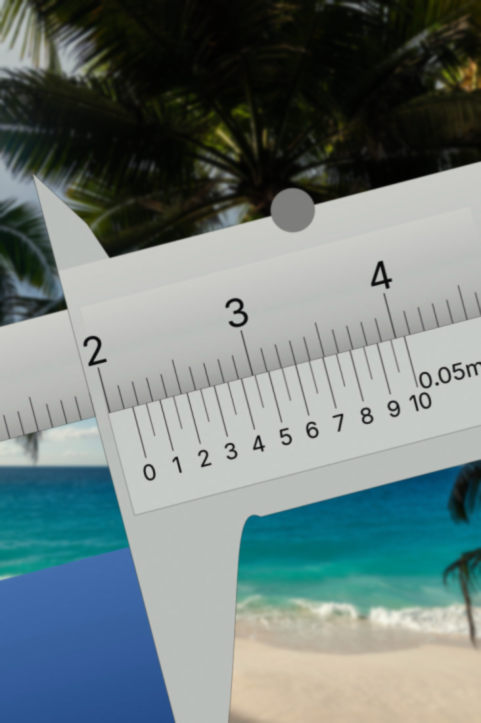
21.6 (mm)
